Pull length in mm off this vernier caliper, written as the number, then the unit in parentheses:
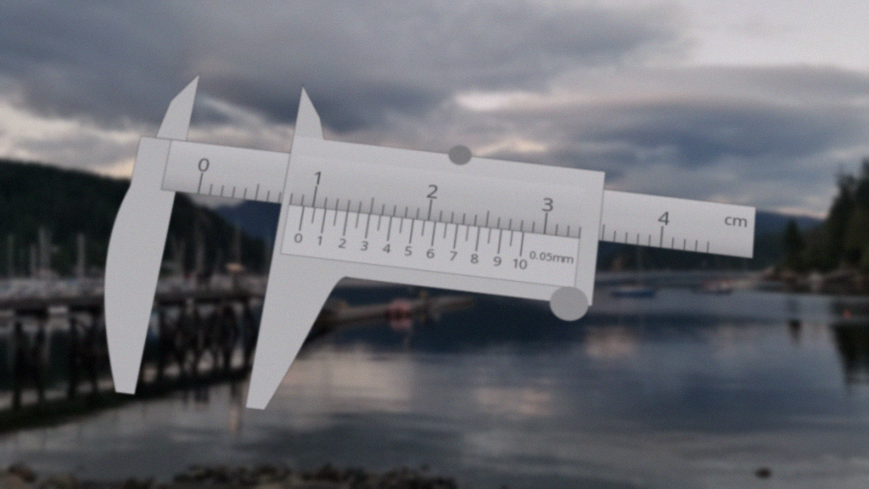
9.2 (mm)
